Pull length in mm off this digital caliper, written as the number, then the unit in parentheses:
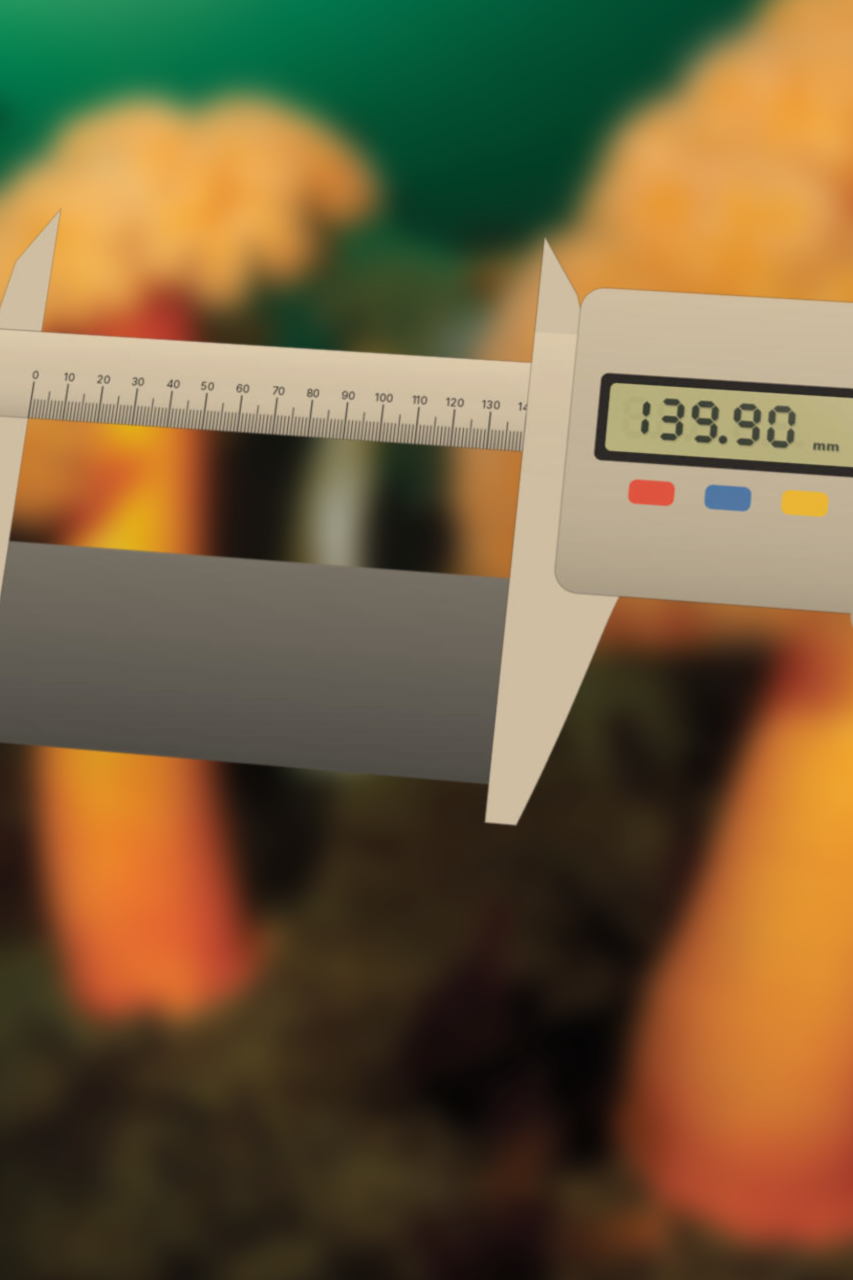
139.90 (mm)
